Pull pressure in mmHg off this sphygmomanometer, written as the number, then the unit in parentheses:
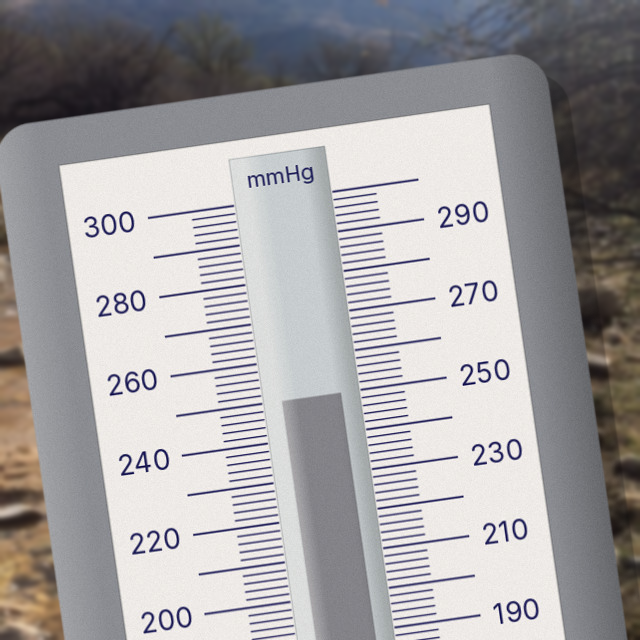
250 (mmHg)
